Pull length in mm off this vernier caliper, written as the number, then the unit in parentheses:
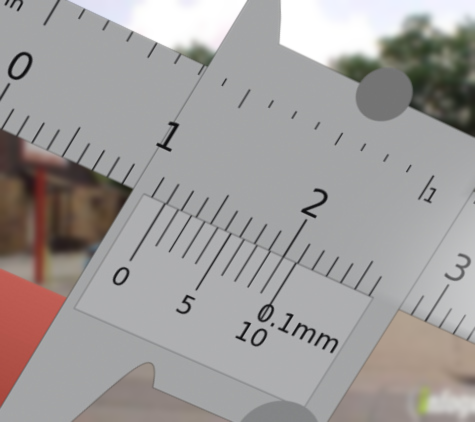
11.9 (mm)
